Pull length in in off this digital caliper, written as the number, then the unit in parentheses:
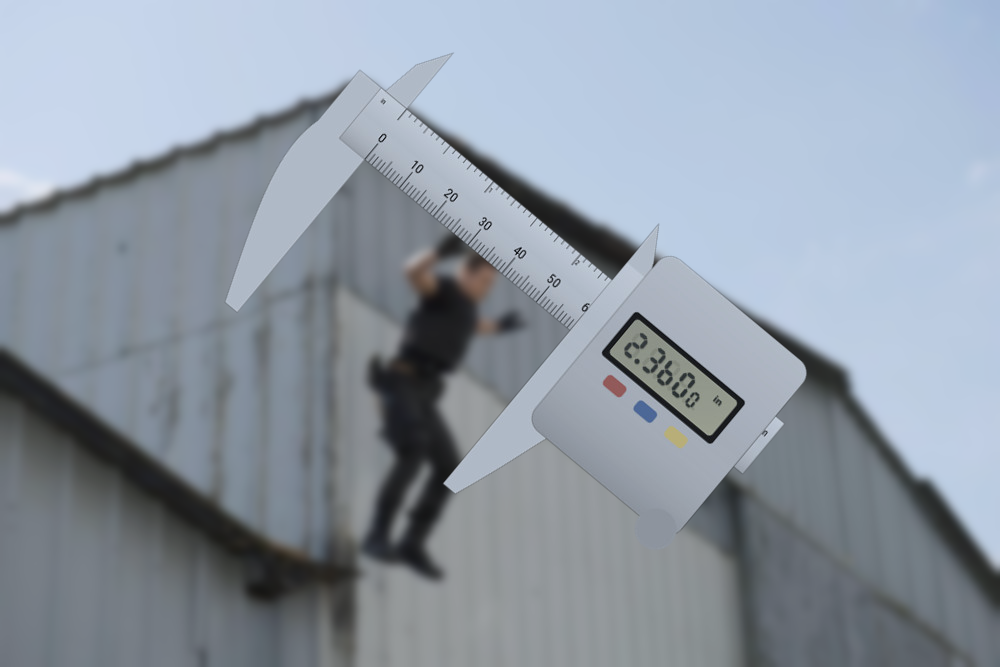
2.3600 (in)
